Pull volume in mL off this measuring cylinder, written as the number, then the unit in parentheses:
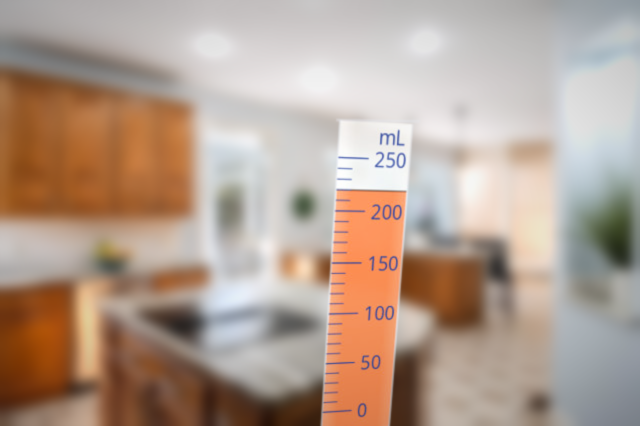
220 (mL)
